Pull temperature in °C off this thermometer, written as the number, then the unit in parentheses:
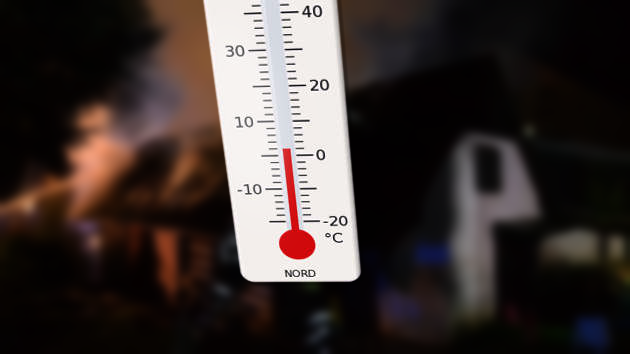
2 (°C)
